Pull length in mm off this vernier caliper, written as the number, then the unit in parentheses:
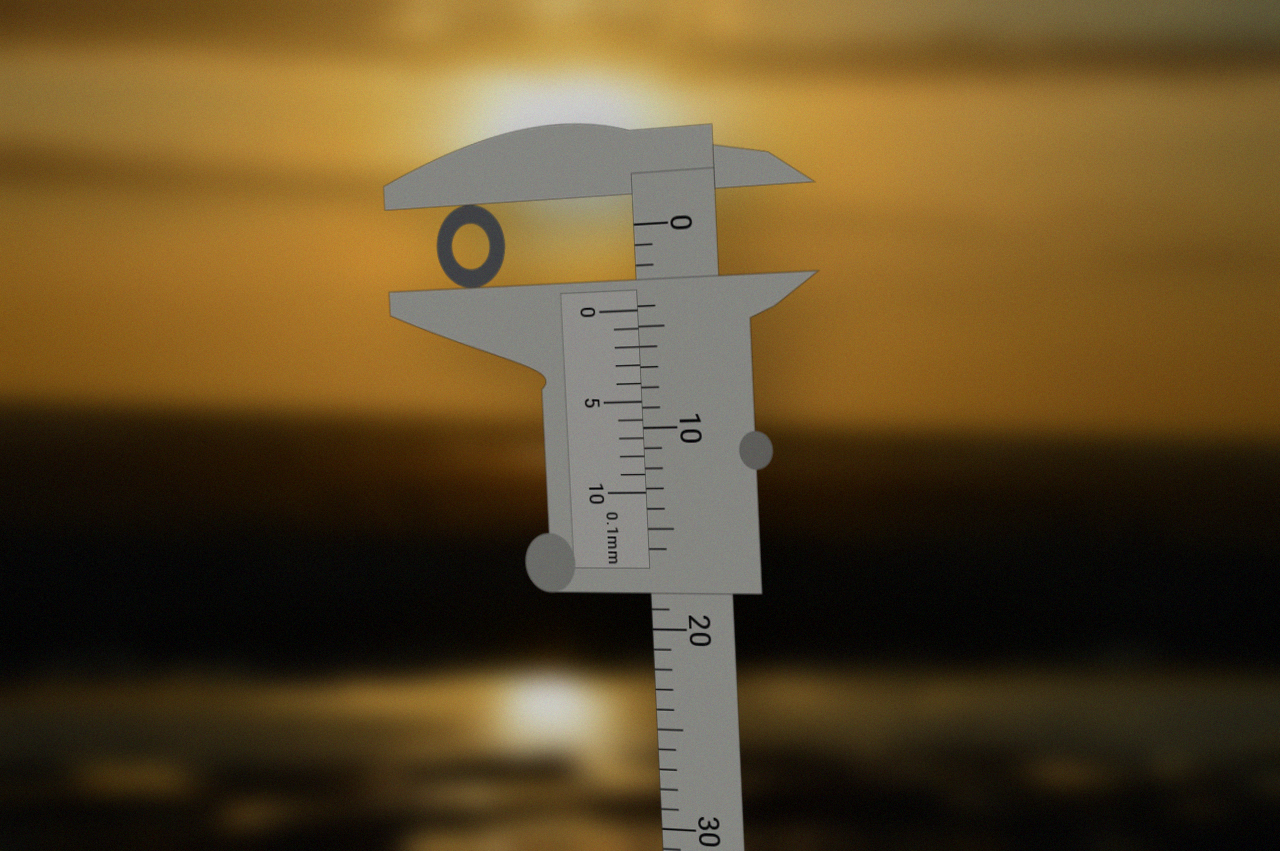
4.2 (mm)
